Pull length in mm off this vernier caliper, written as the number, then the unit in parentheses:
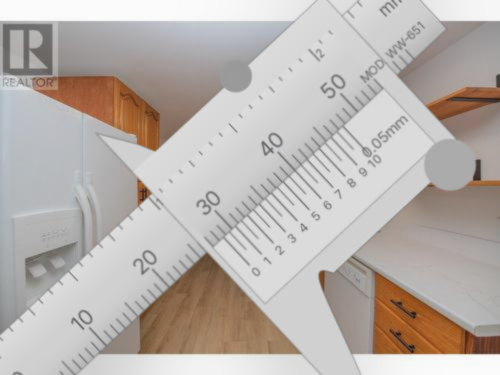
28.6 (mm)
